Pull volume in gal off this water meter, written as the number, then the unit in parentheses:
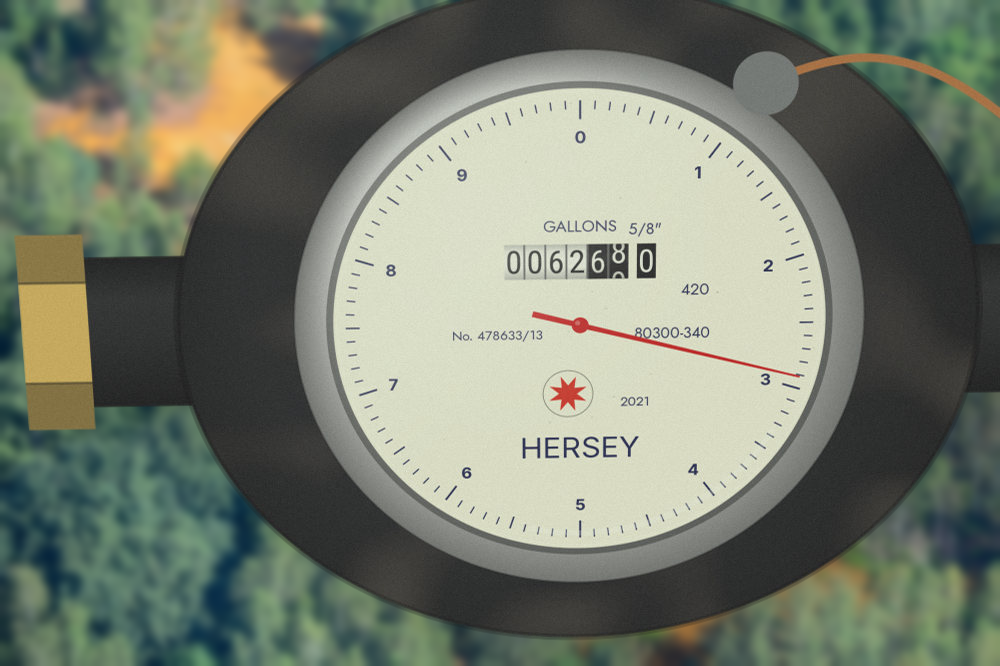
62682.9 (gal)
